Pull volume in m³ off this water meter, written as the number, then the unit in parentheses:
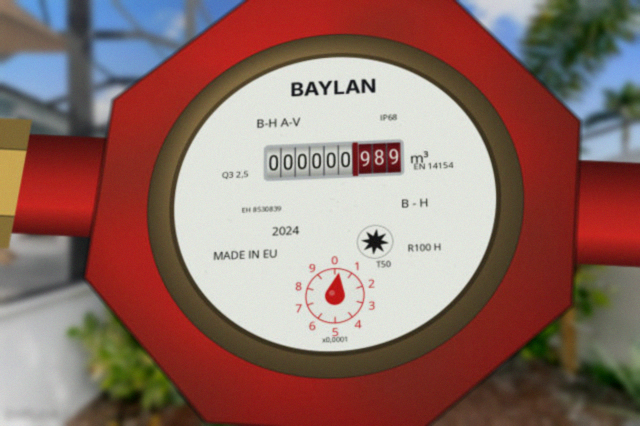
0.9890 (m³)
